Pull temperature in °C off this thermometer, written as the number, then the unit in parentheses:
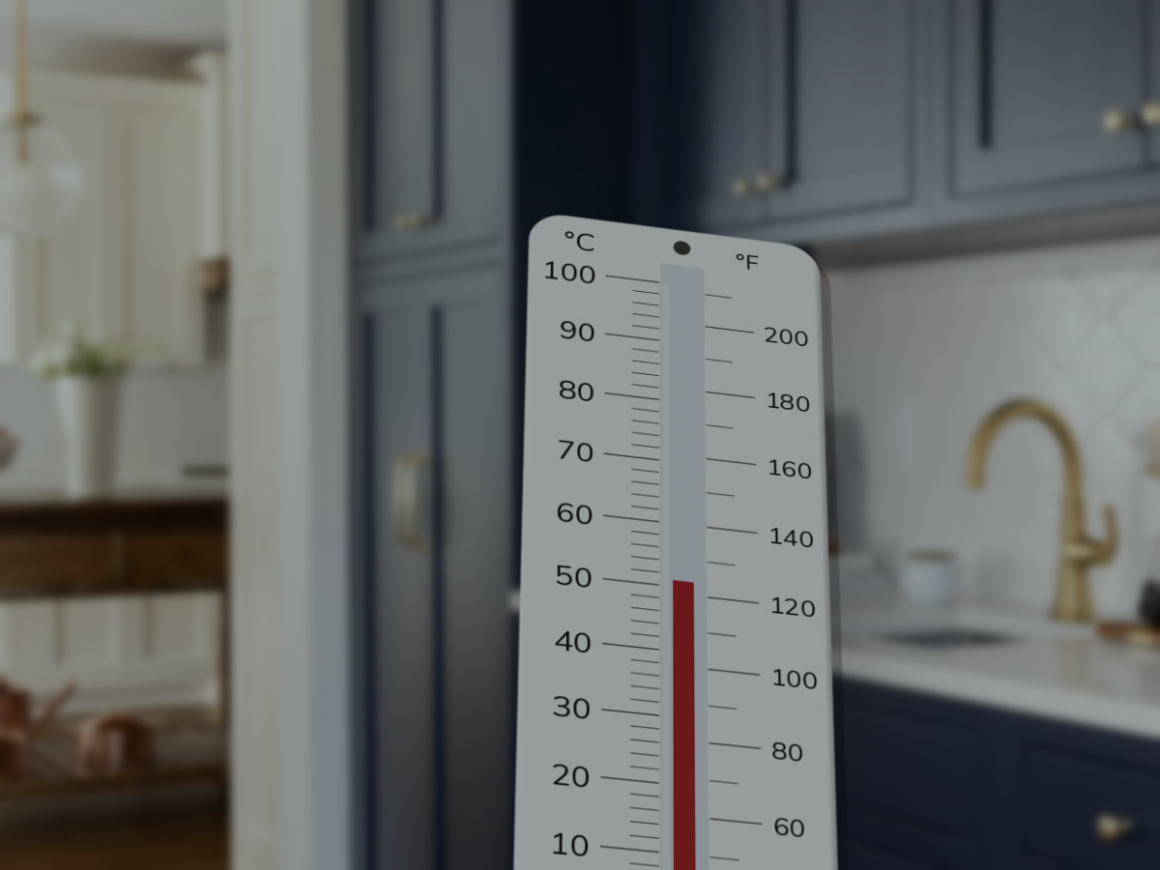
51 (°C)
